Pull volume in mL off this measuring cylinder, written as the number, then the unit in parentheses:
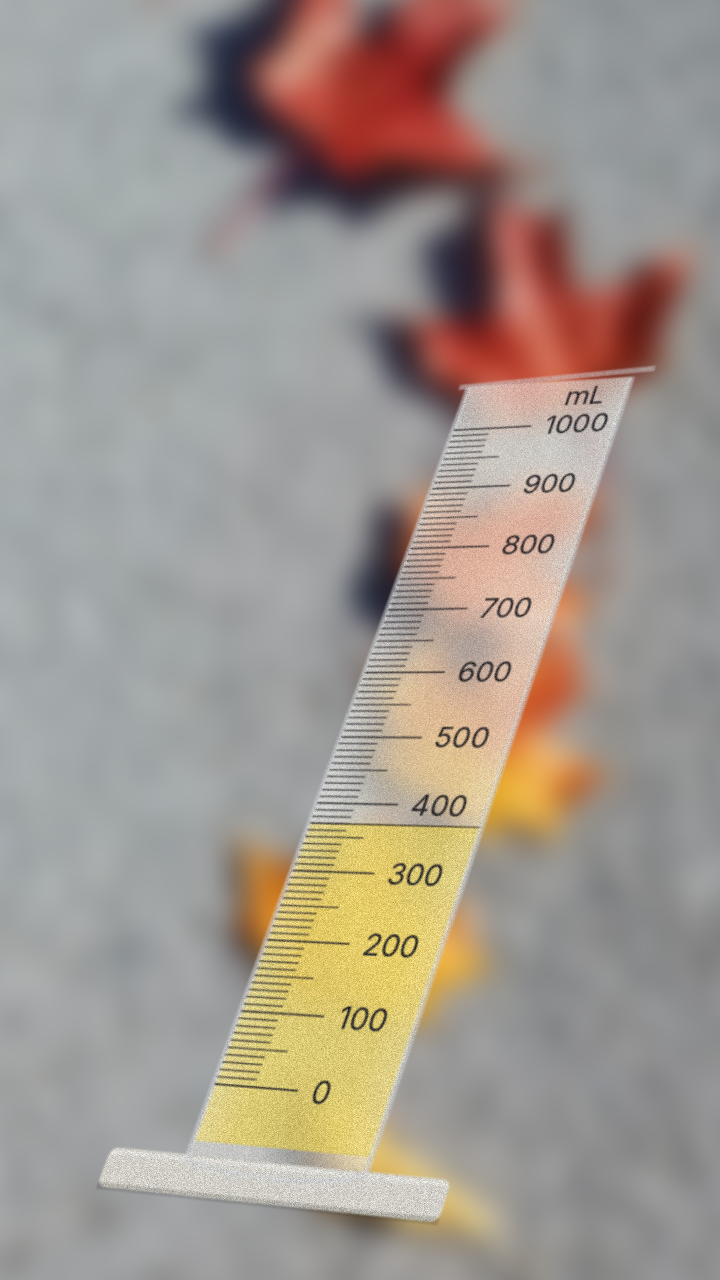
370 (mL)
